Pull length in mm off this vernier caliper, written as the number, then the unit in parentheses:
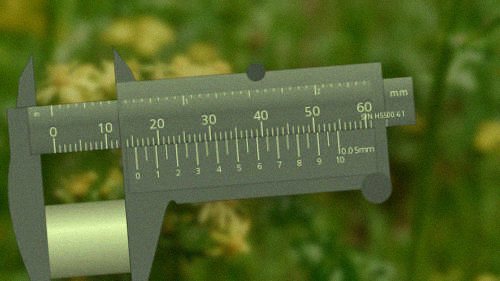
15.5 (mm)
